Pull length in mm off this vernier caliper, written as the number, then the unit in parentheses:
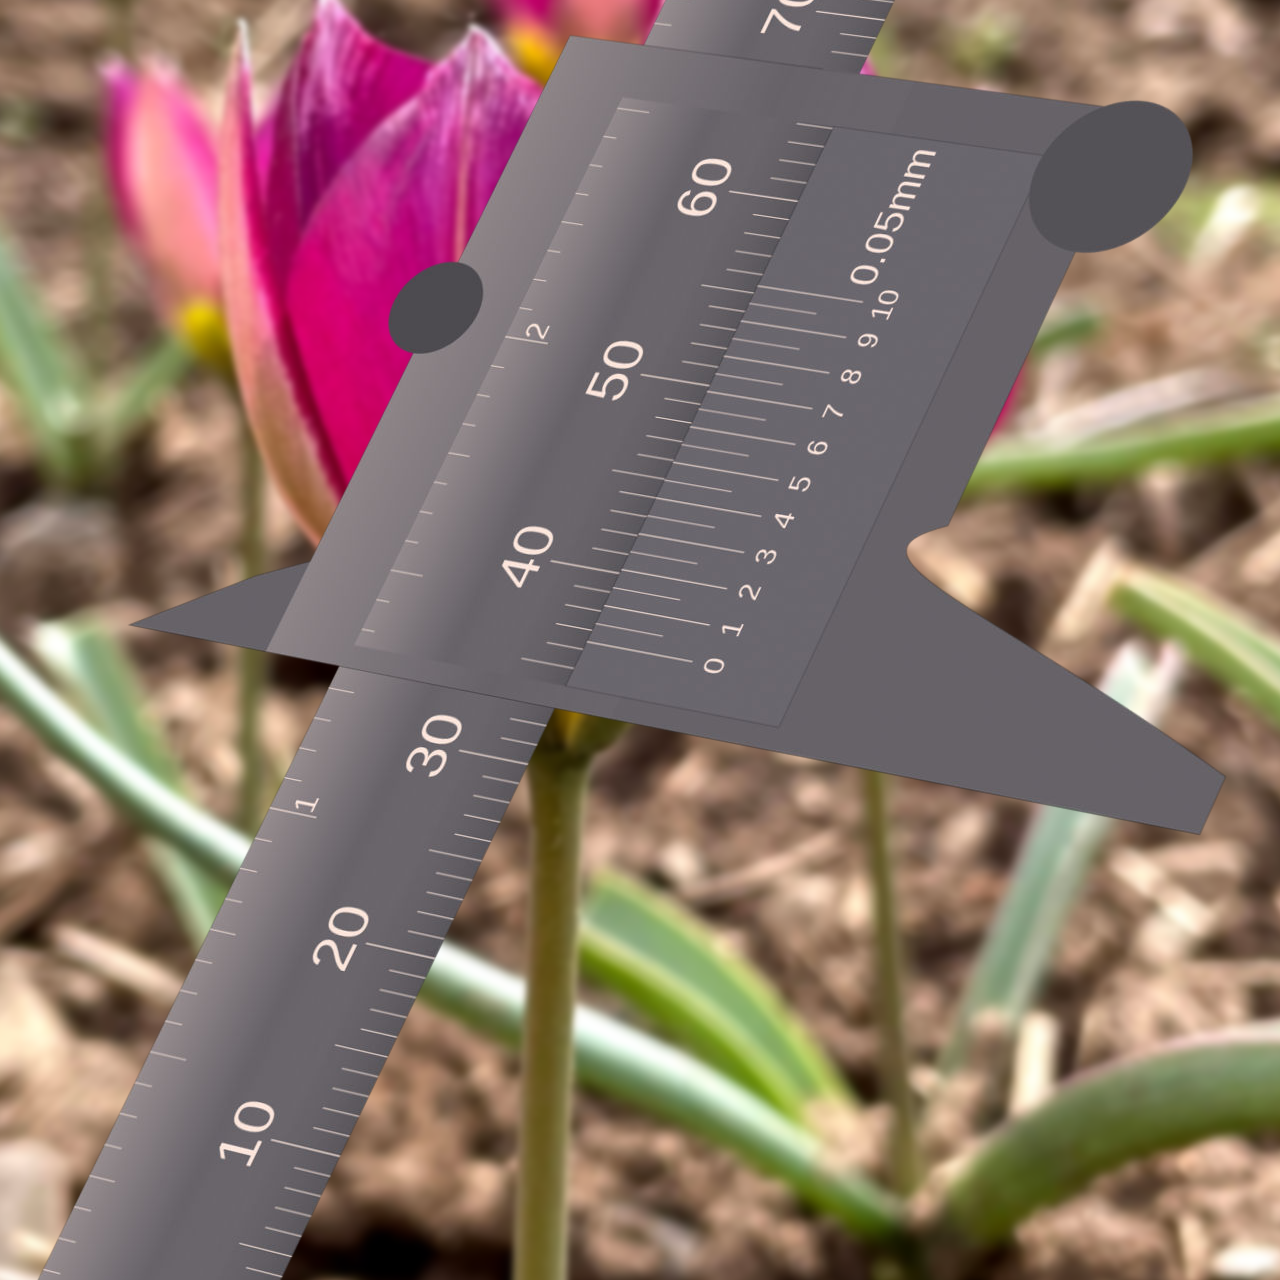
36.4 (mm)
